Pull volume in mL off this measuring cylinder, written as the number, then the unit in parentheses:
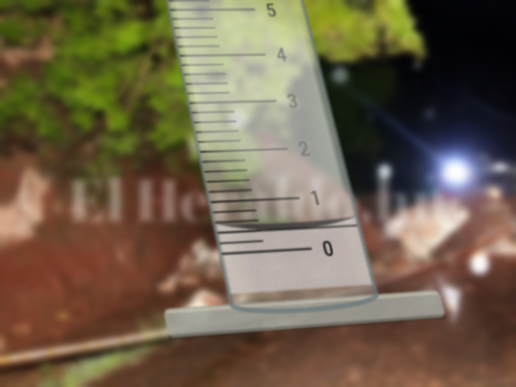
0.4 (mL)
